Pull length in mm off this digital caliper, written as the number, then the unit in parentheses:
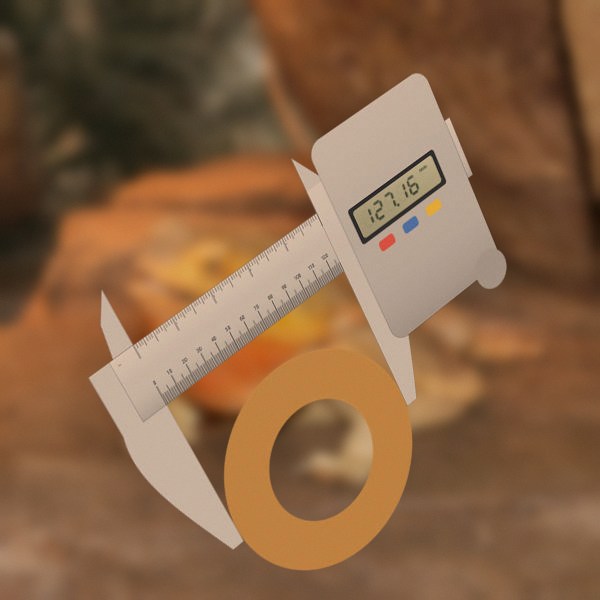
127.16 (mm)
